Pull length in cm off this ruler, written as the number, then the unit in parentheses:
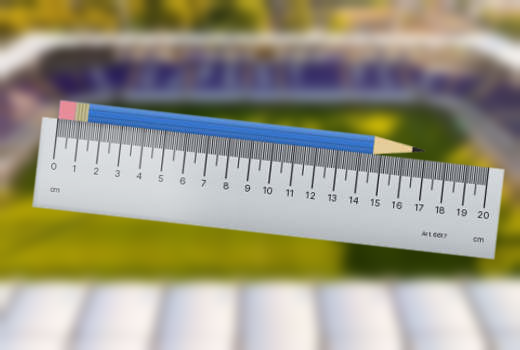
17 (cm)
